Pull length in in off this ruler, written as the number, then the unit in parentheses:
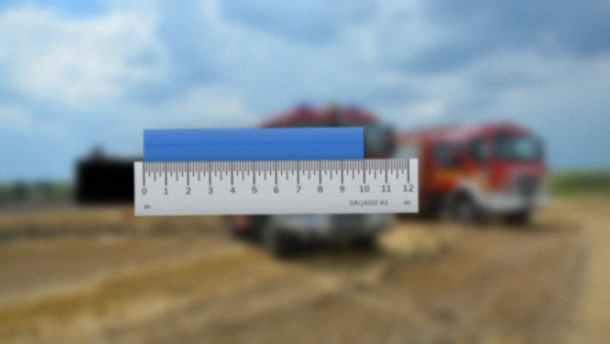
10 (in)
